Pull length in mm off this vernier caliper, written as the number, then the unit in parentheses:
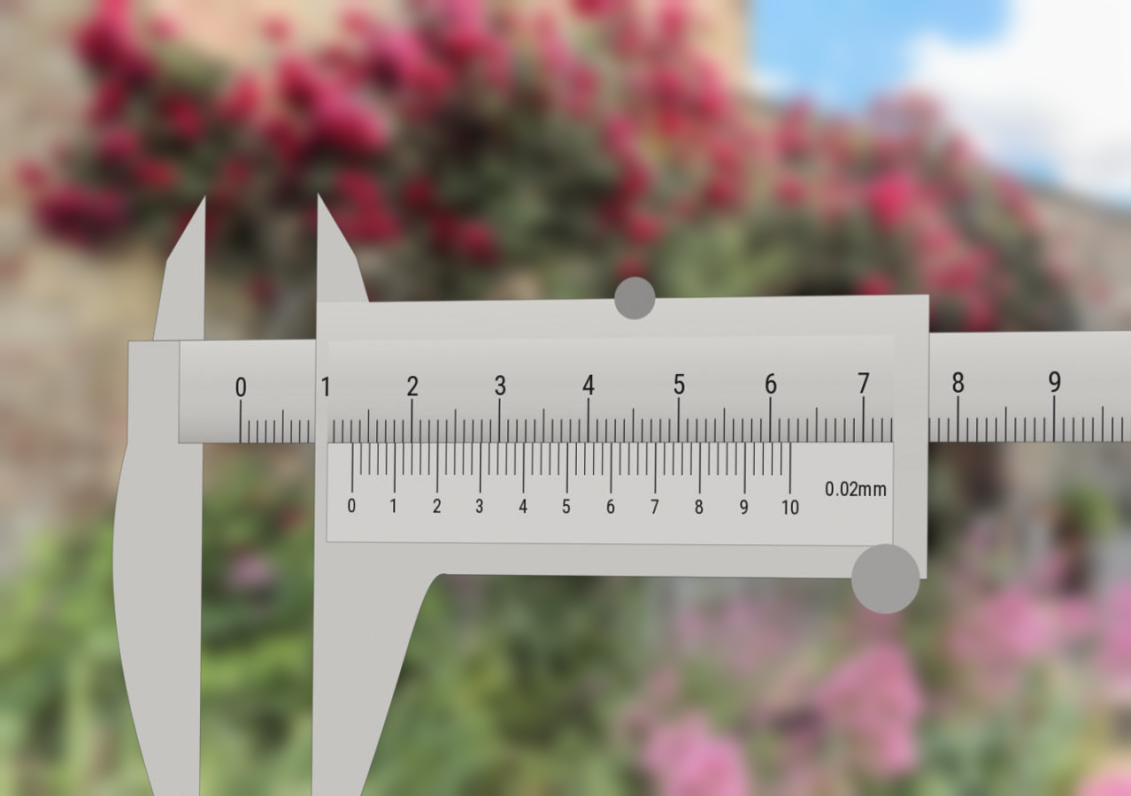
13.2 (mm)
